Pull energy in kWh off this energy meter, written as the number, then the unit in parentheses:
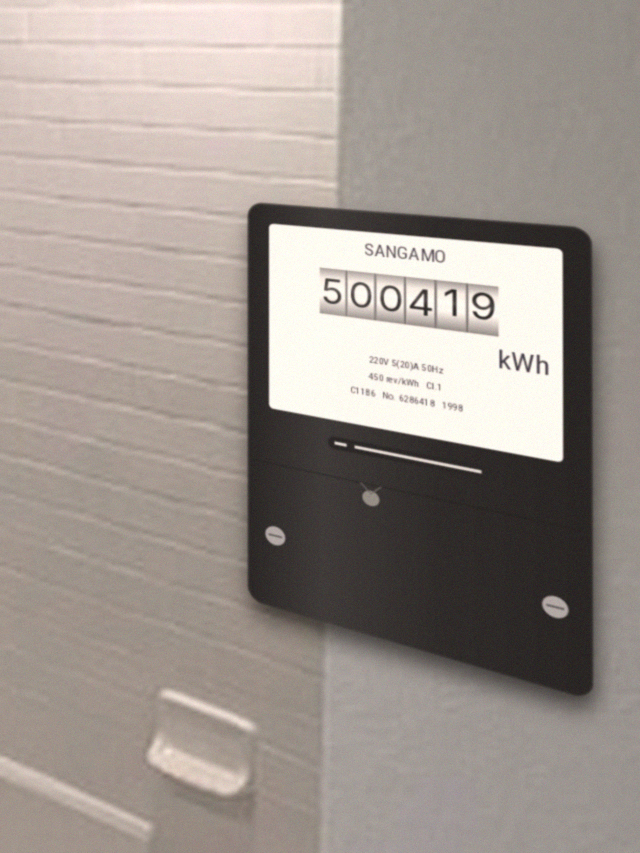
500419 (kWh)
